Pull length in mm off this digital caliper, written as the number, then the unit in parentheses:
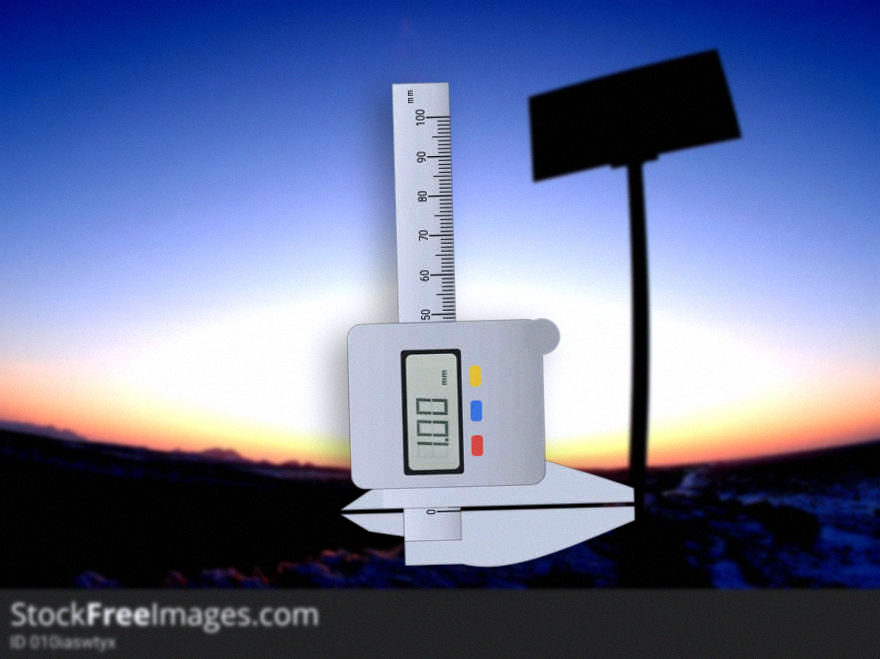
1.00 (mm)
